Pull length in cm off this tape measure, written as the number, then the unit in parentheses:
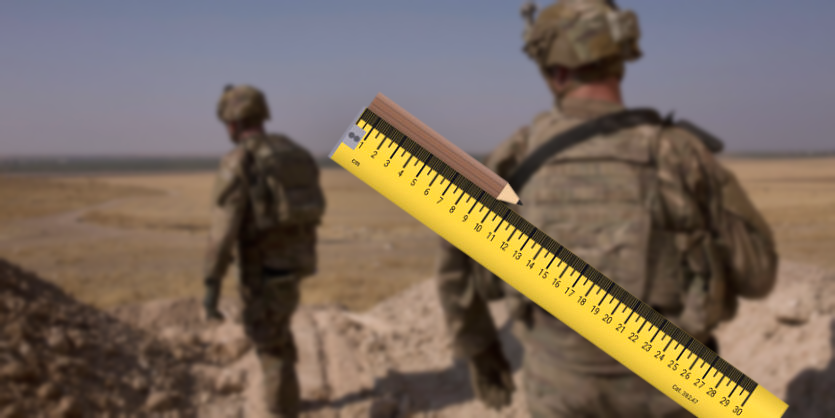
11.5 (cm)
